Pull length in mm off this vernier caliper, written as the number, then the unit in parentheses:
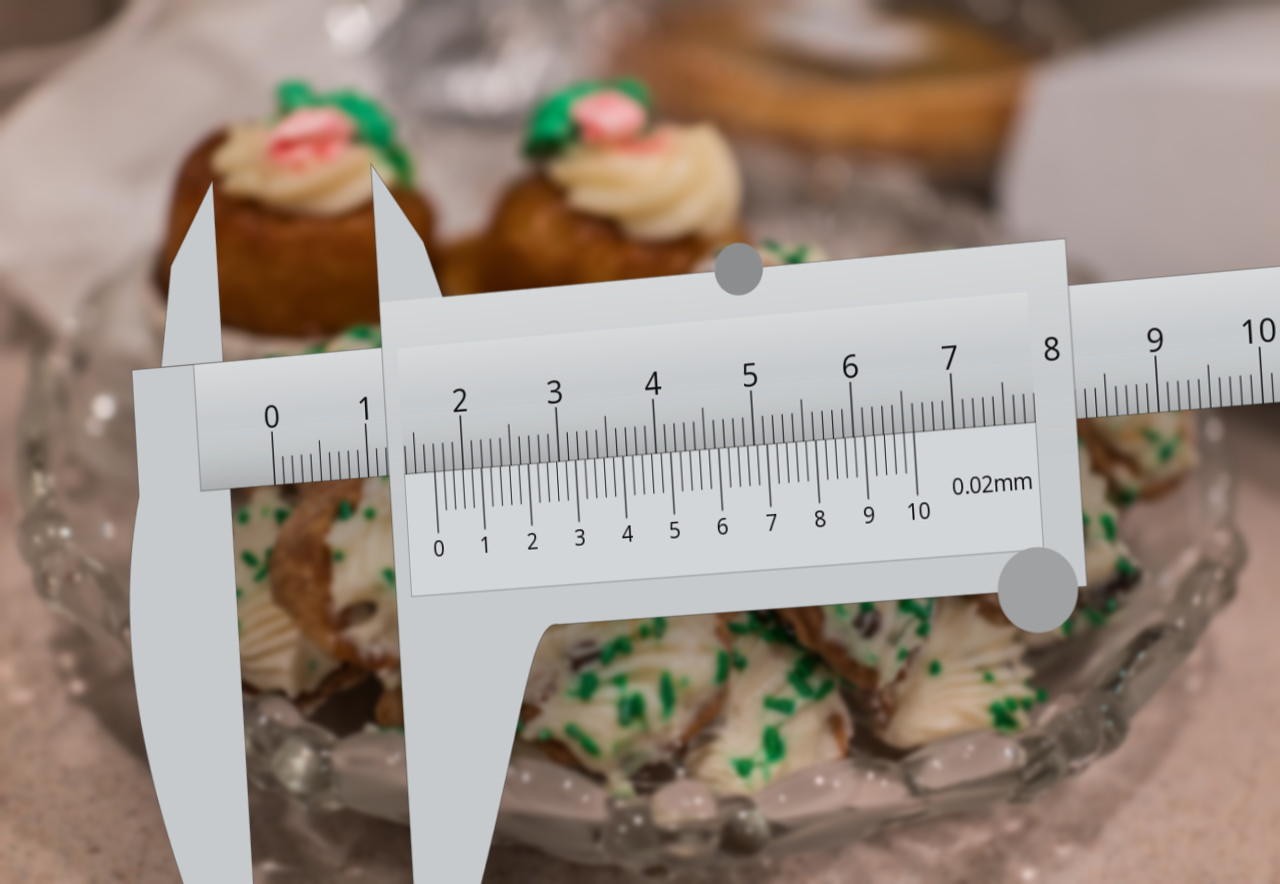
17.0 (mm)
